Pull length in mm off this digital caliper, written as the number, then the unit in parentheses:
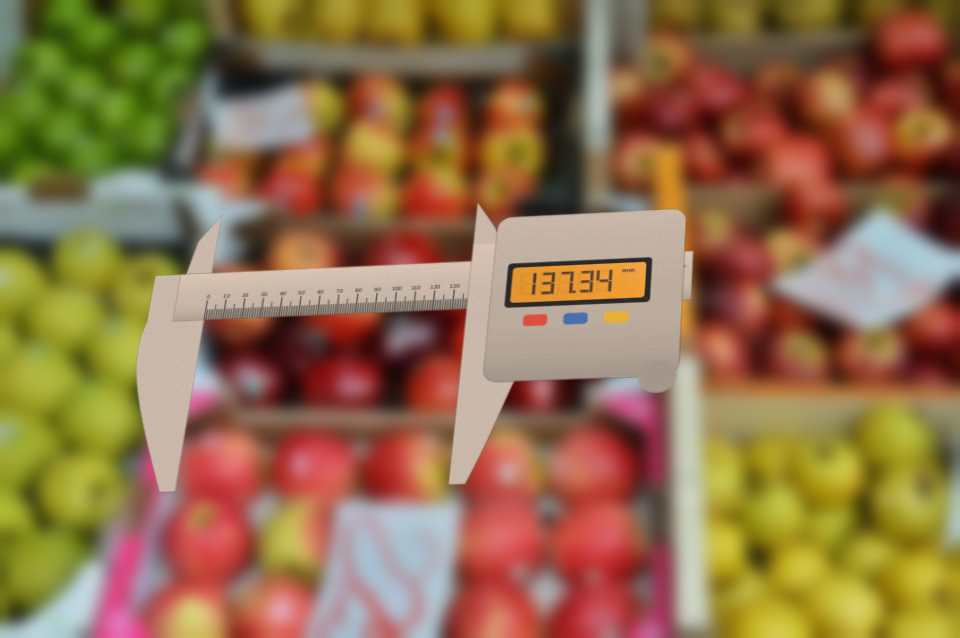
137.34 (mm)
